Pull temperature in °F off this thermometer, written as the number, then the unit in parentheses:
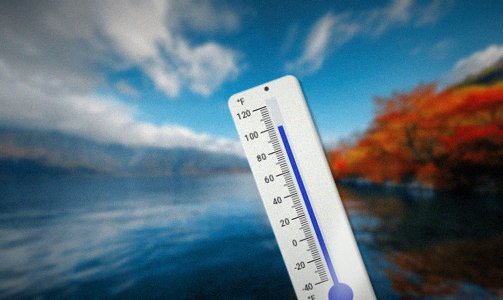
100 (°F)
